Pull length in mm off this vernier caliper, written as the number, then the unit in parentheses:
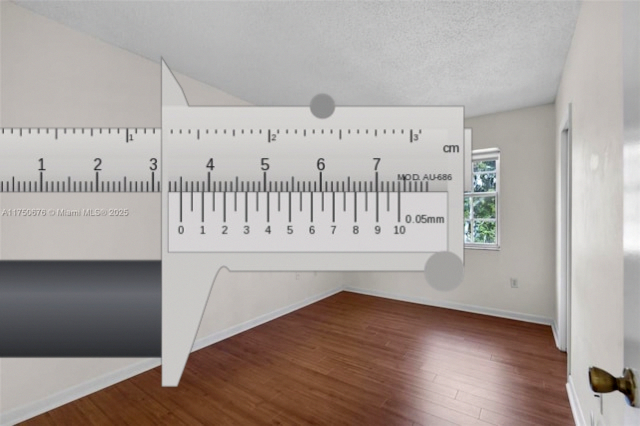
35.0 (mm)
